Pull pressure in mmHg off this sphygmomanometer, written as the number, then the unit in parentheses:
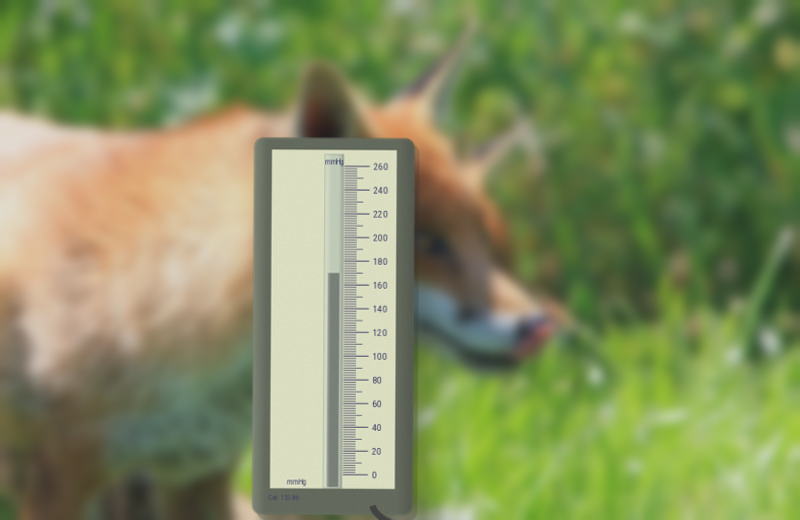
170 (mmHg)
